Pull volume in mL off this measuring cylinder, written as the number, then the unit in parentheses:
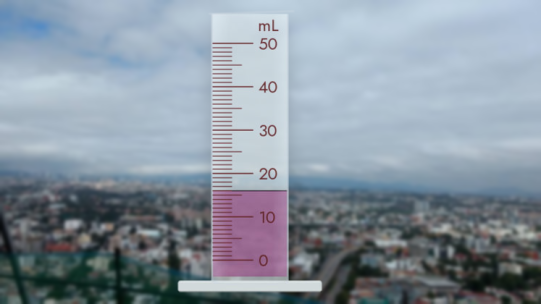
16 (mL)
